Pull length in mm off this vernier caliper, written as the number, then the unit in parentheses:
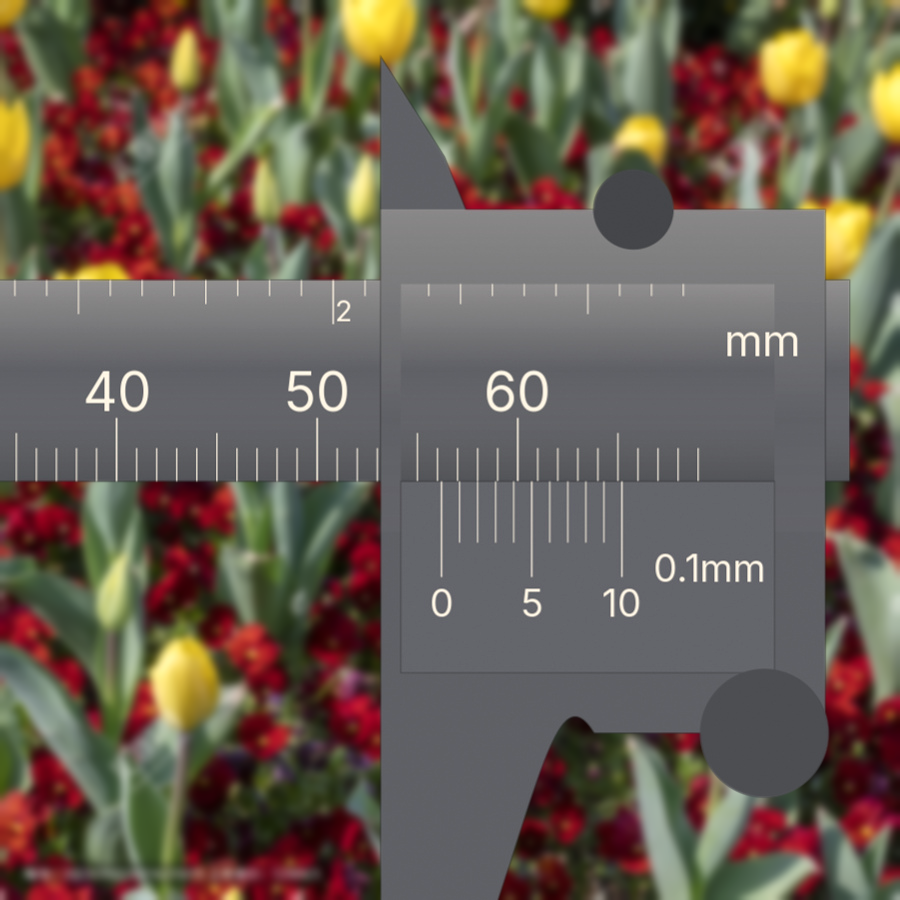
56.2 (mm)
